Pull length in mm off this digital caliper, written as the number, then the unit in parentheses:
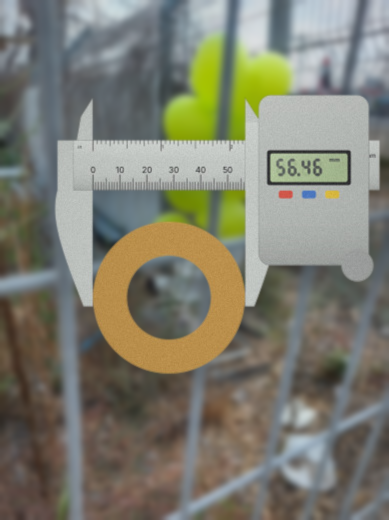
56.46 (mm)
